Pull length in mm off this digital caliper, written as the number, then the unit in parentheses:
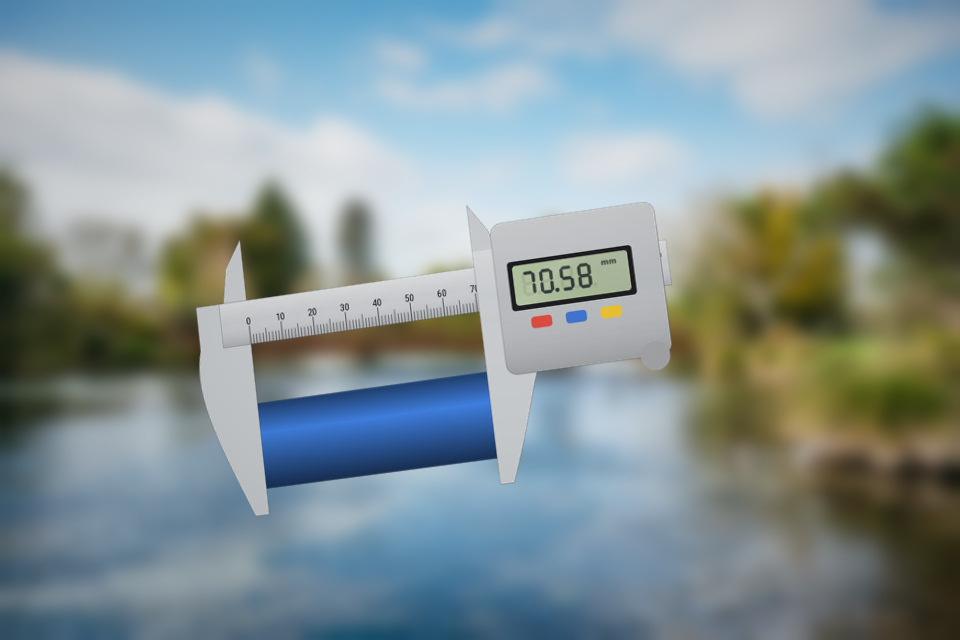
70.58 (mm)
